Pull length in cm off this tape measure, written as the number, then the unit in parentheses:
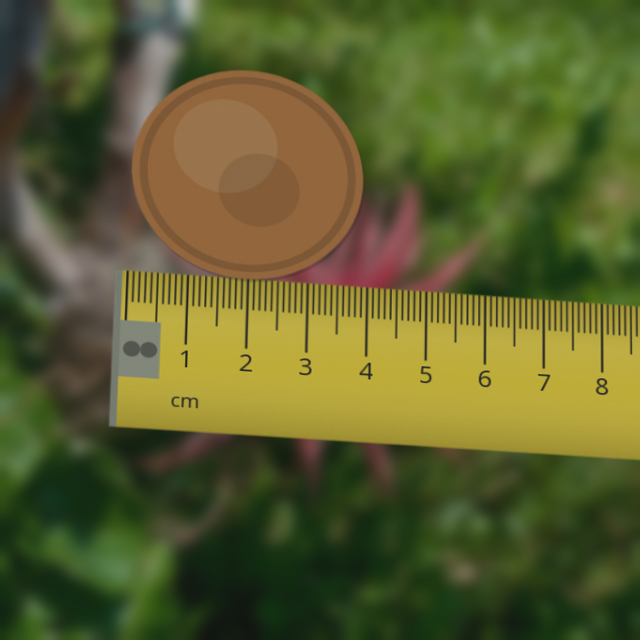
3.9 (cm)
